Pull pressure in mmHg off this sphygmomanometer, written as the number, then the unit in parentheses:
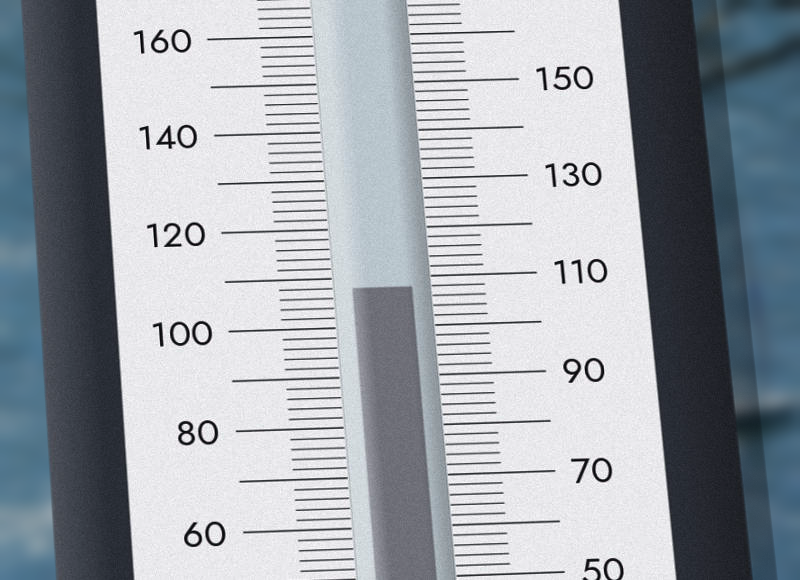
108 (mmHg)
